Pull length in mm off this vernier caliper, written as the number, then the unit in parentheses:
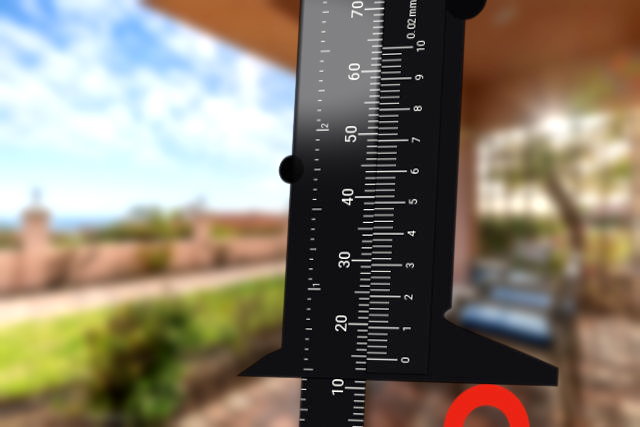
14.6 (mm)
